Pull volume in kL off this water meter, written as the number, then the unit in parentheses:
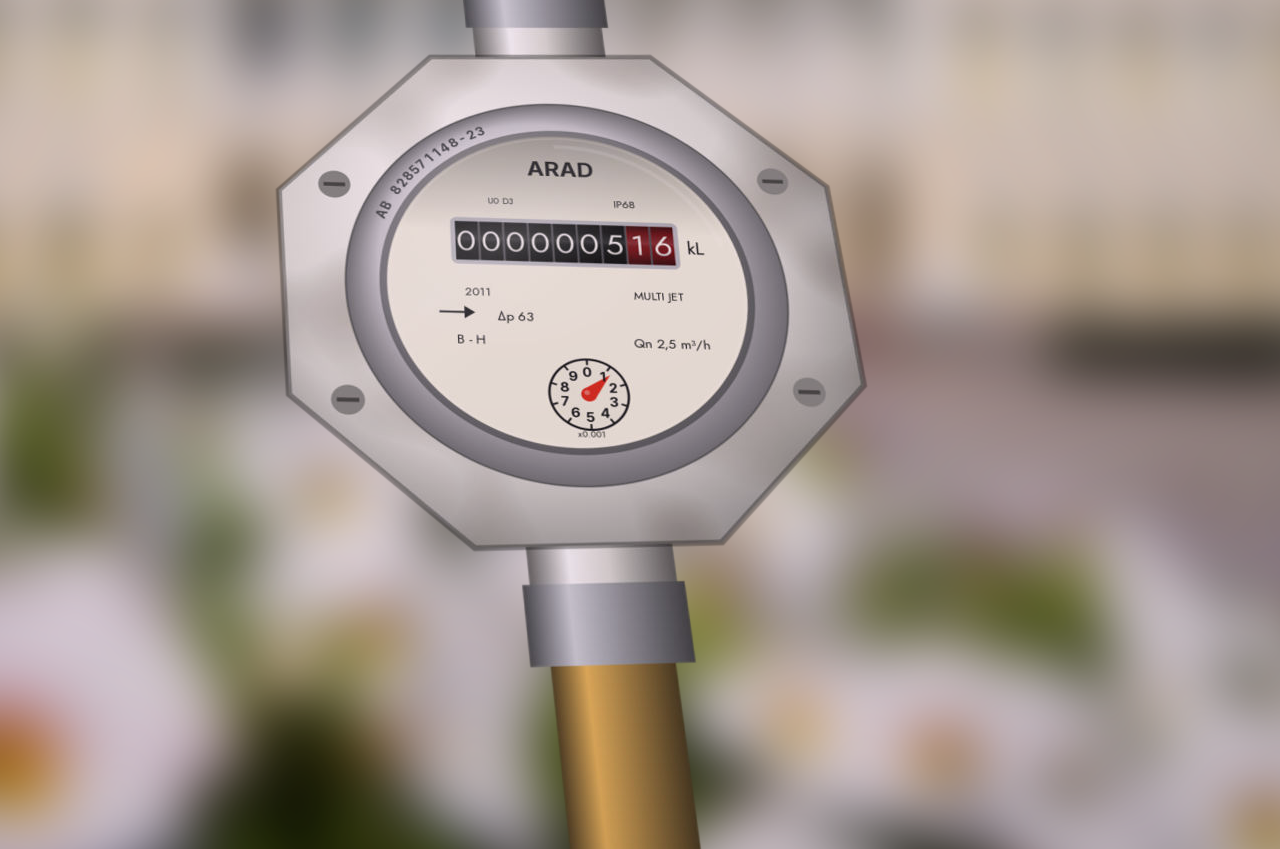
5.161 (kL)
